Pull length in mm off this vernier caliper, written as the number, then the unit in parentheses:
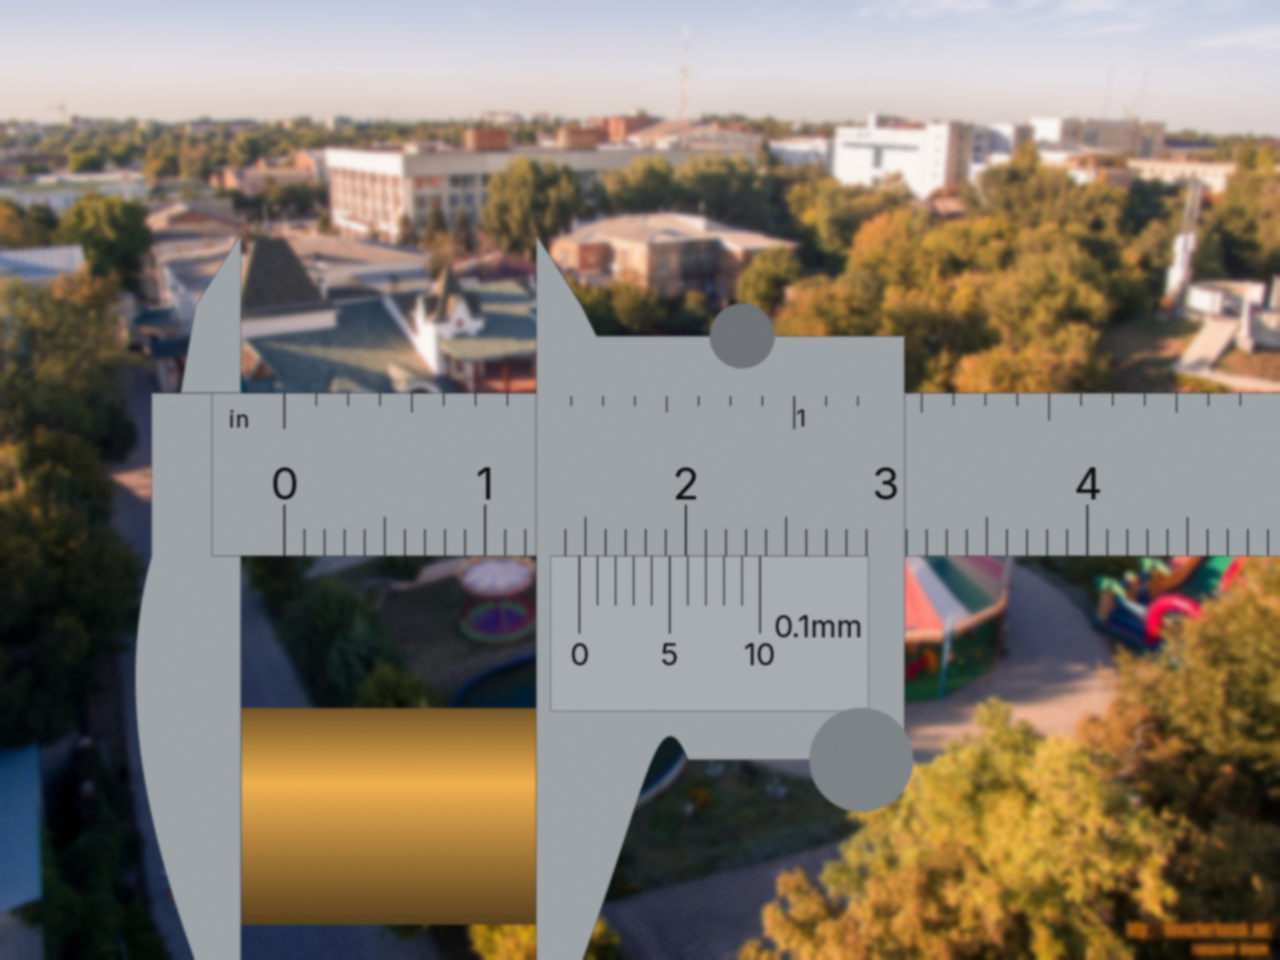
14.7 (mm)
